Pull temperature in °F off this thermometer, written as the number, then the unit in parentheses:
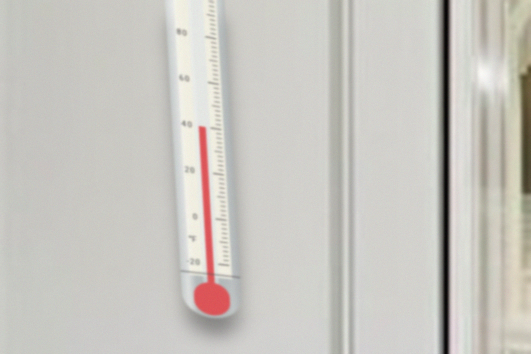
40 (°F)
